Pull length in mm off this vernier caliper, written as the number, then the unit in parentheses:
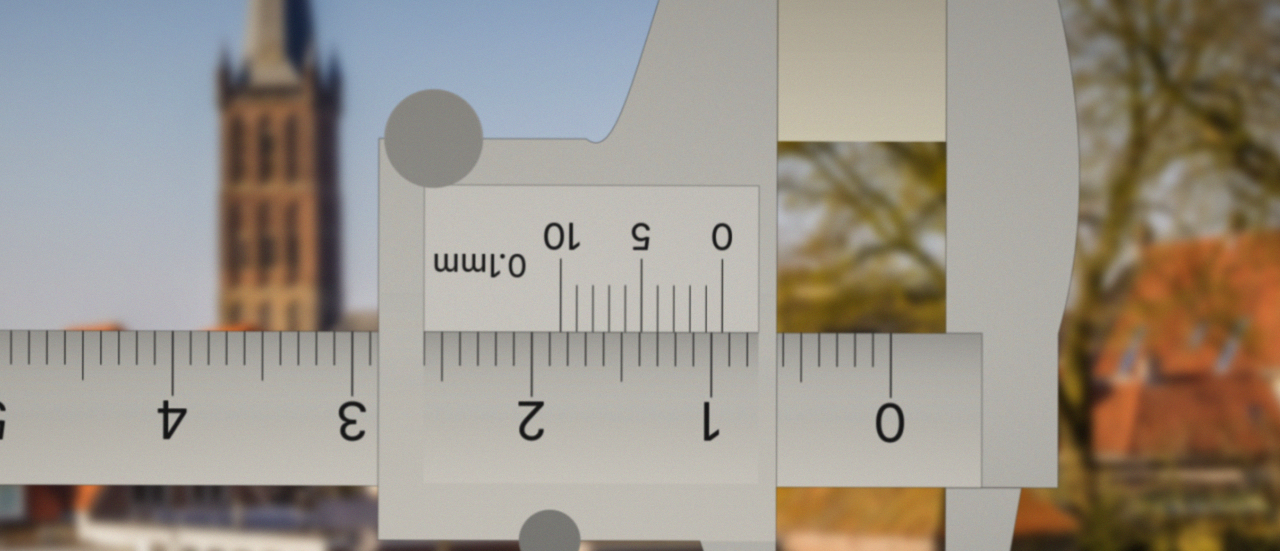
9.4 (mm)
